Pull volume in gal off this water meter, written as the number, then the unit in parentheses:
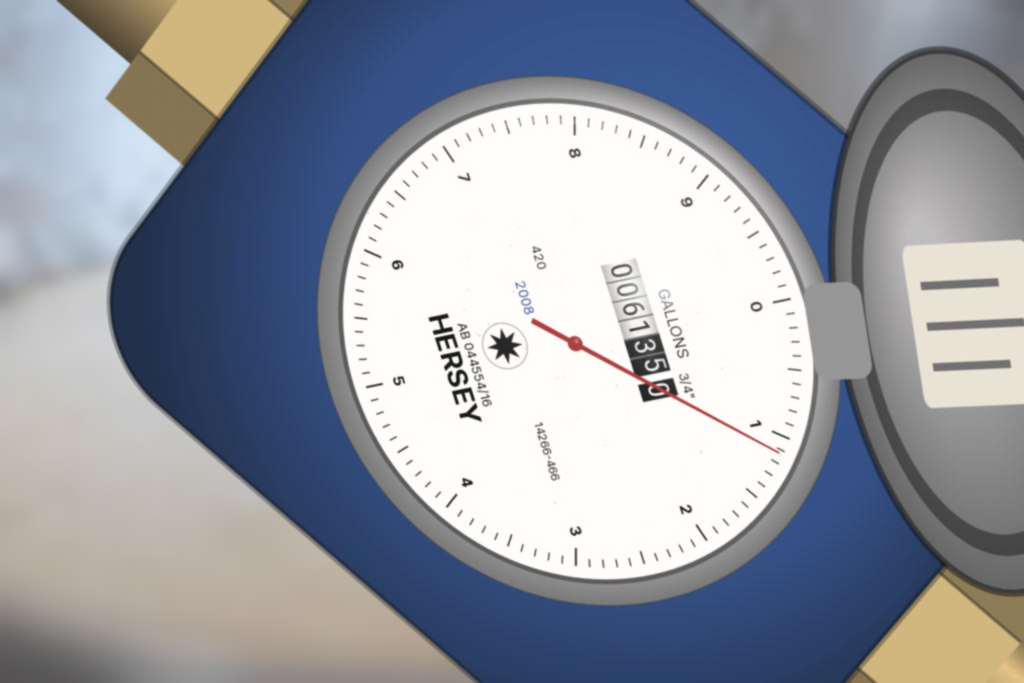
61351.1 (gal)
